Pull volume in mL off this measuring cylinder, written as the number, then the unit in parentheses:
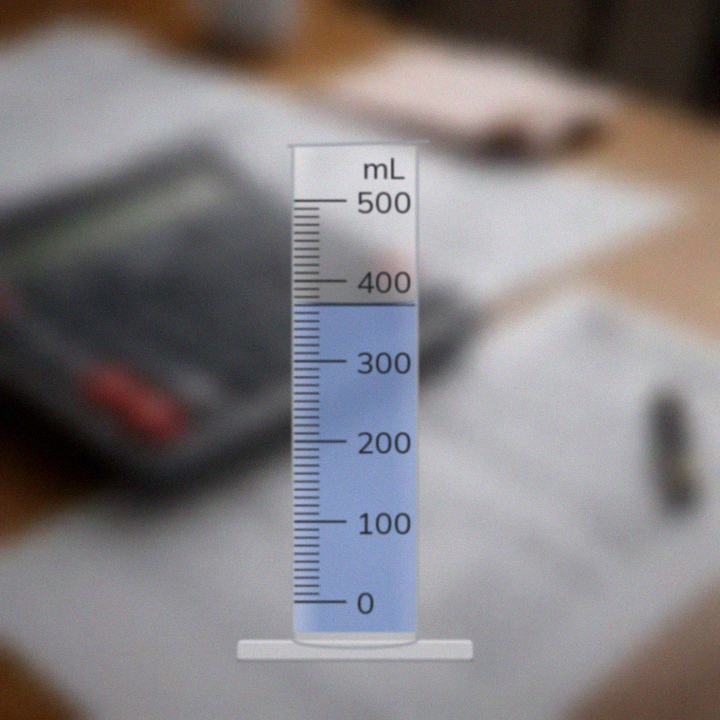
370 (mL)
